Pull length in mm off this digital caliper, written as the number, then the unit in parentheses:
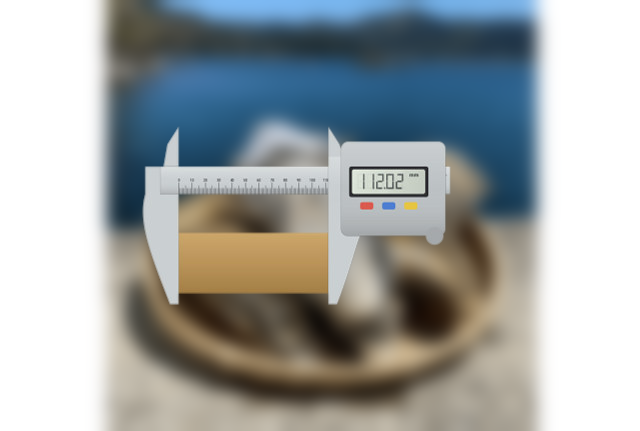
112.02 (mm)
